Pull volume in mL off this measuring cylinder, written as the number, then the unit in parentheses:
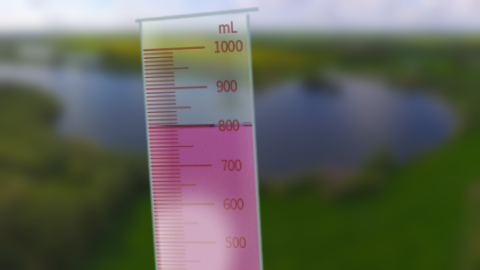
800 (mL)
